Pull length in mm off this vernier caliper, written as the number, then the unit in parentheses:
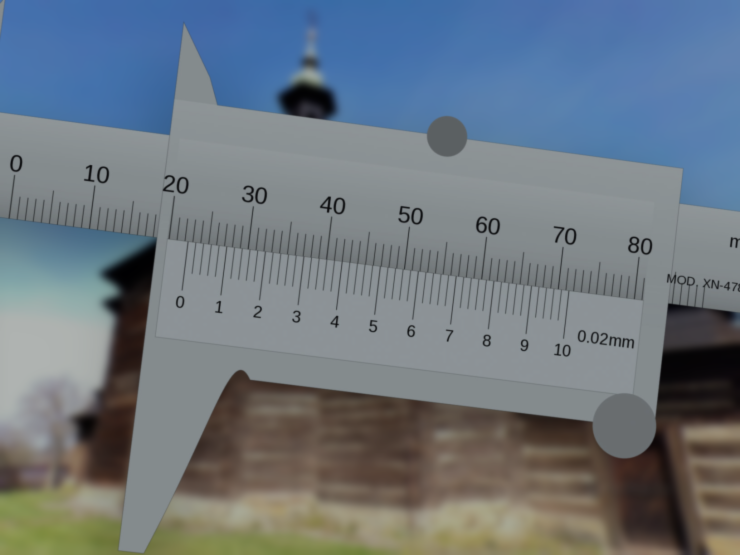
22.4 (mm)
